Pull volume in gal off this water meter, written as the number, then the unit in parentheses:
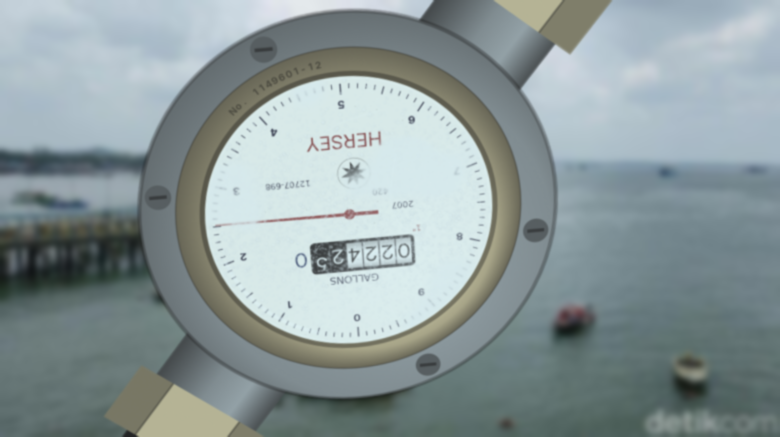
224252.5 (gal)
